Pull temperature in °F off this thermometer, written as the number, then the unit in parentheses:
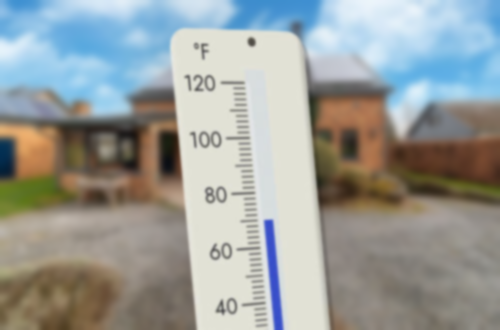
70 (°F)
